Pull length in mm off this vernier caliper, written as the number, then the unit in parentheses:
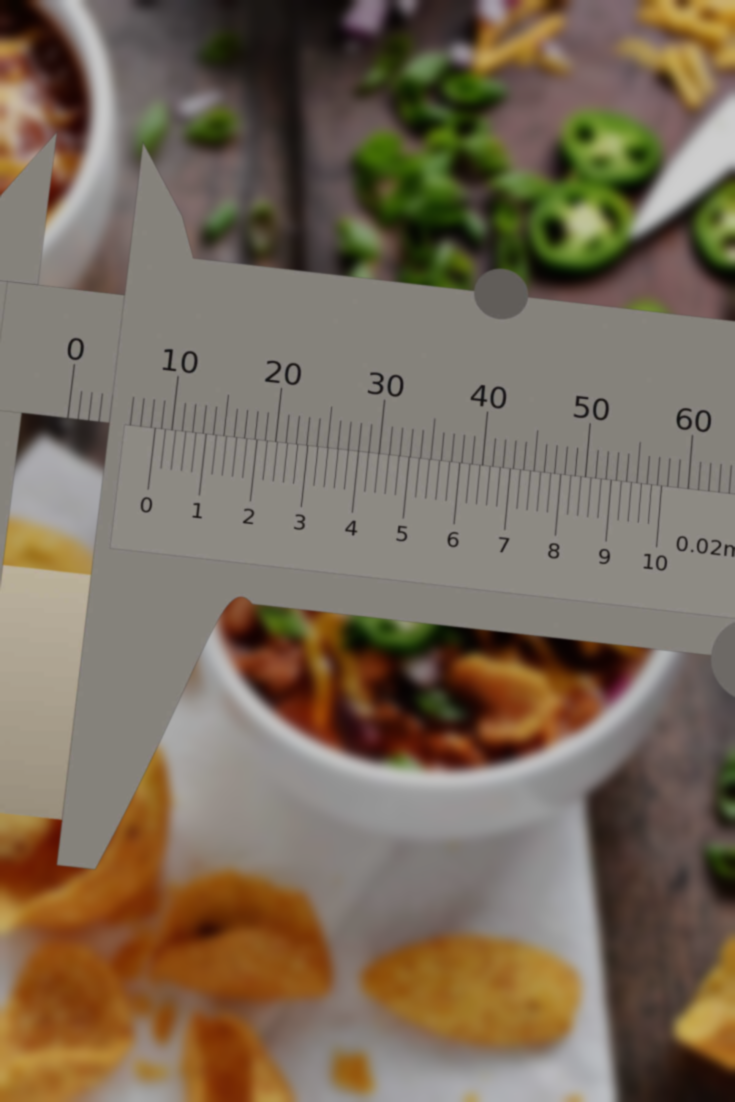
8.4 (mm)
